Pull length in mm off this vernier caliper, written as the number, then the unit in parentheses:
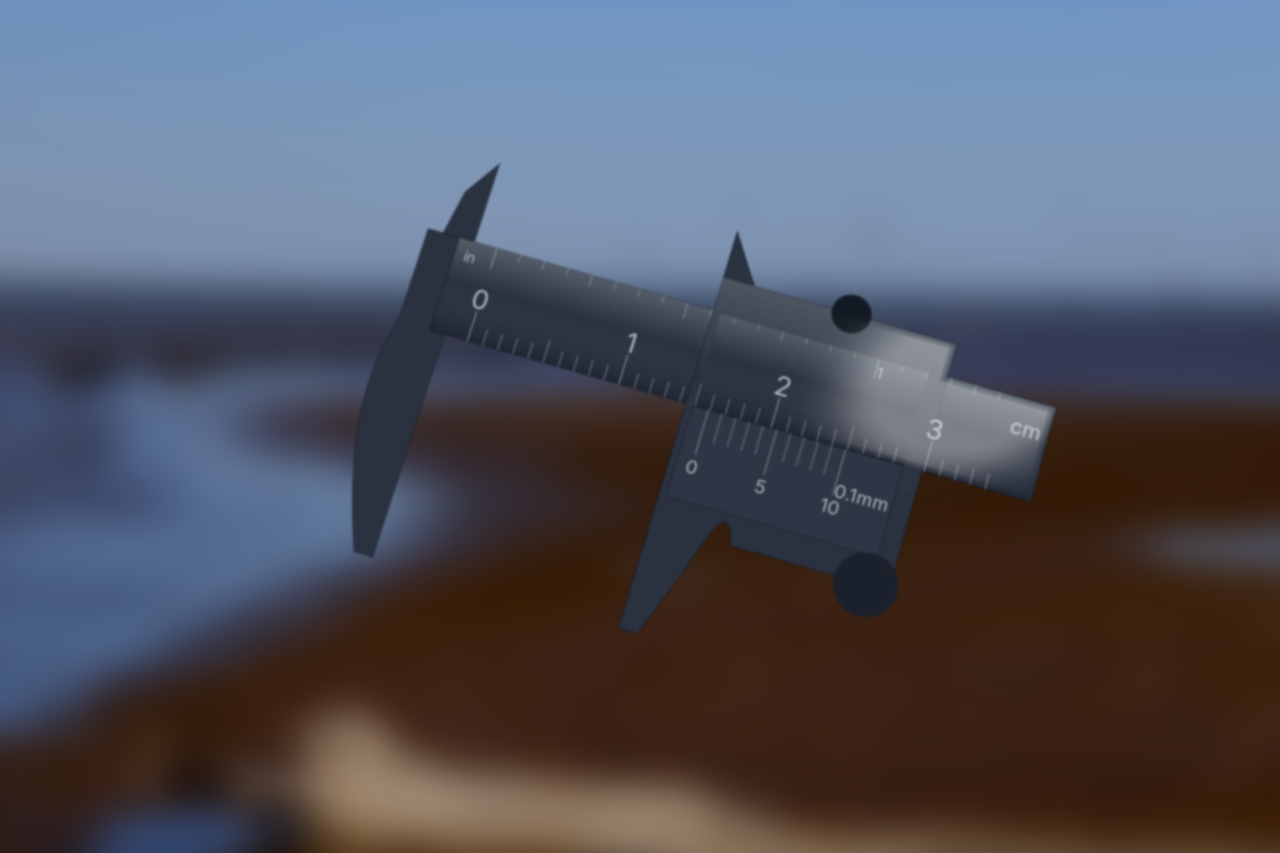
15.9 (mm)
